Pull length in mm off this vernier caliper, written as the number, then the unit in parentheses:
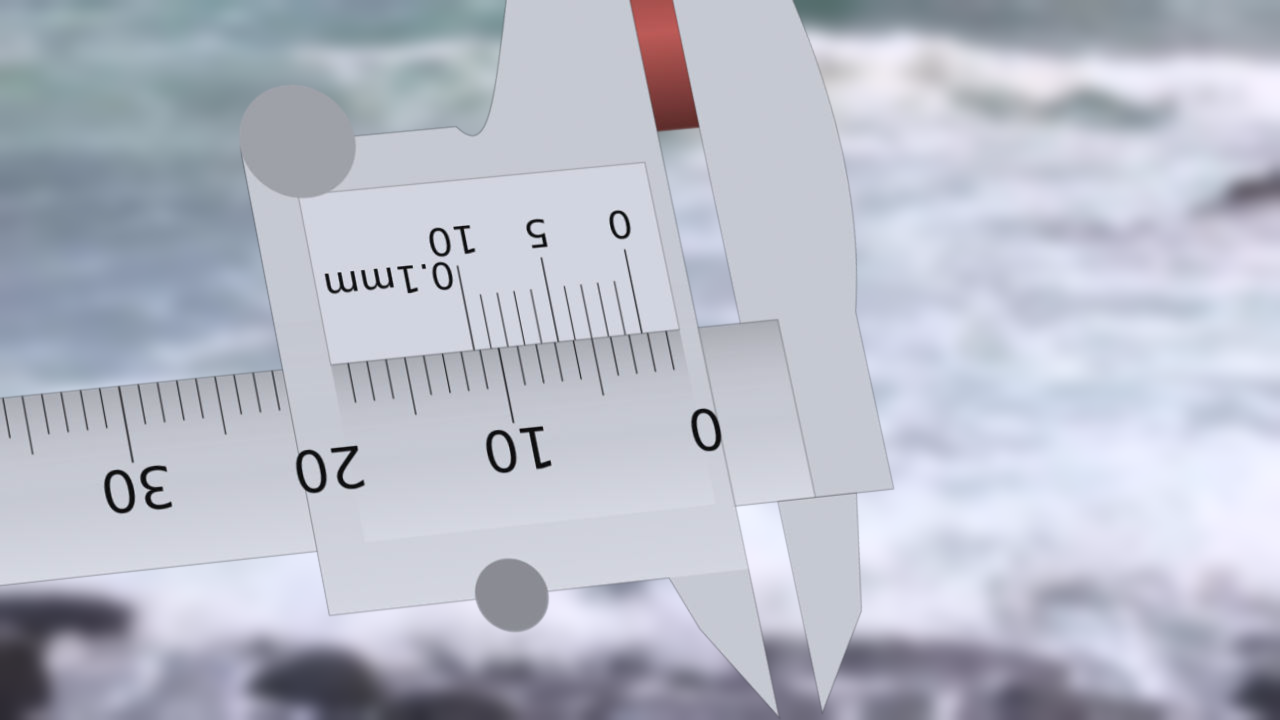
2.3 (mm)
